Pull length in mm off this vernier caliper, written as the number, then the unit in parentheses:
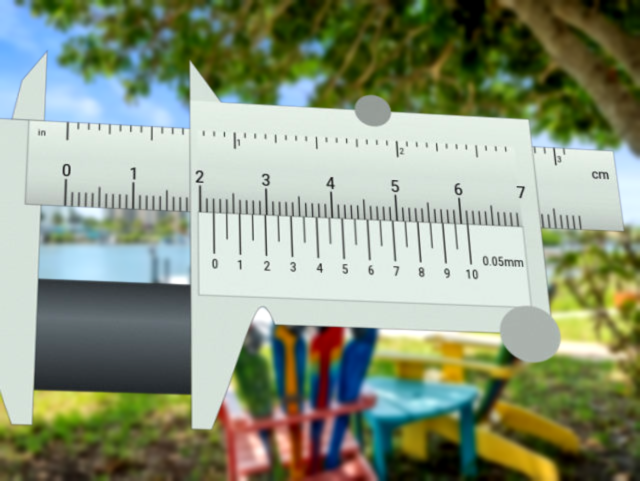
22.0 (mm)
